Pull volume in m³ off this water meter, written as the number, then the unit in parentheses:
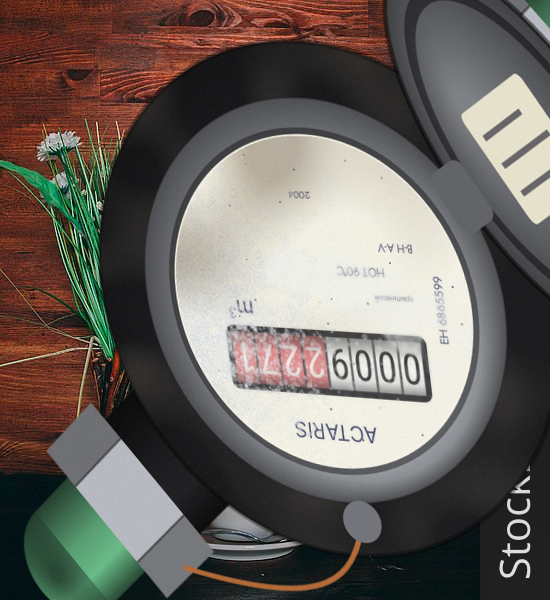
9.2271 (m³)
